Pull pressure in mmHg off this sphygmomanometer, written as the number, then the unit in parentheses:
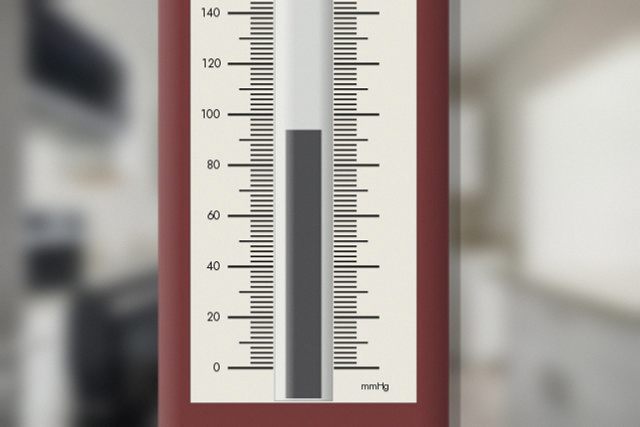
94 (mmHg)
